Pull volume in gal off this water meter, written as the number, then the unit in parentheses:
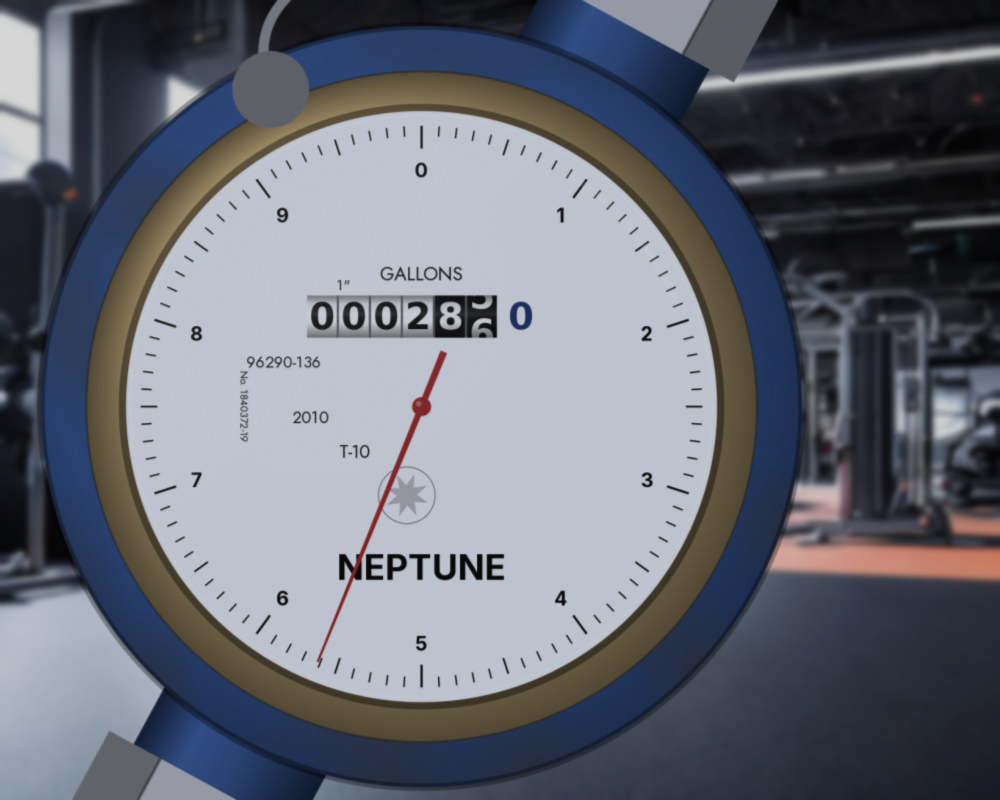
2855.6 (gal)
